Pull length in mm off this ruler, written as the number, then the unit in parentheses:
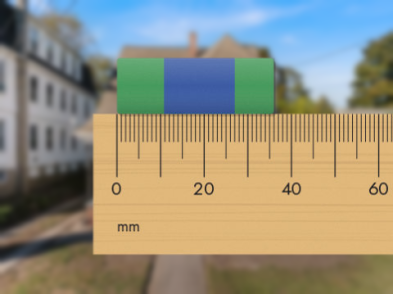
36 (mm)
